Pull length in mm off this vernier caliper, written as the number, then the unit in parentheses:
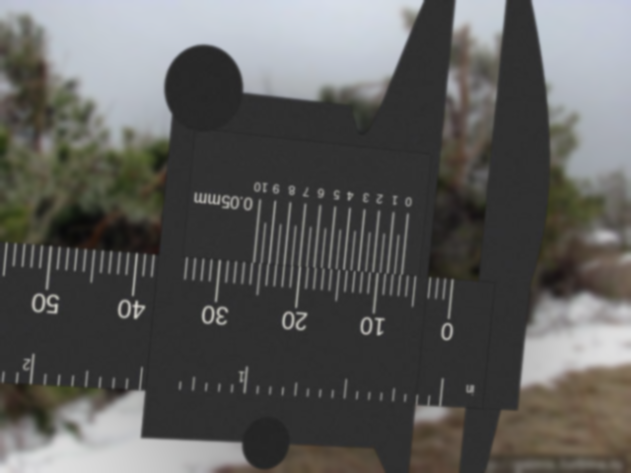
6.8 (mm)
